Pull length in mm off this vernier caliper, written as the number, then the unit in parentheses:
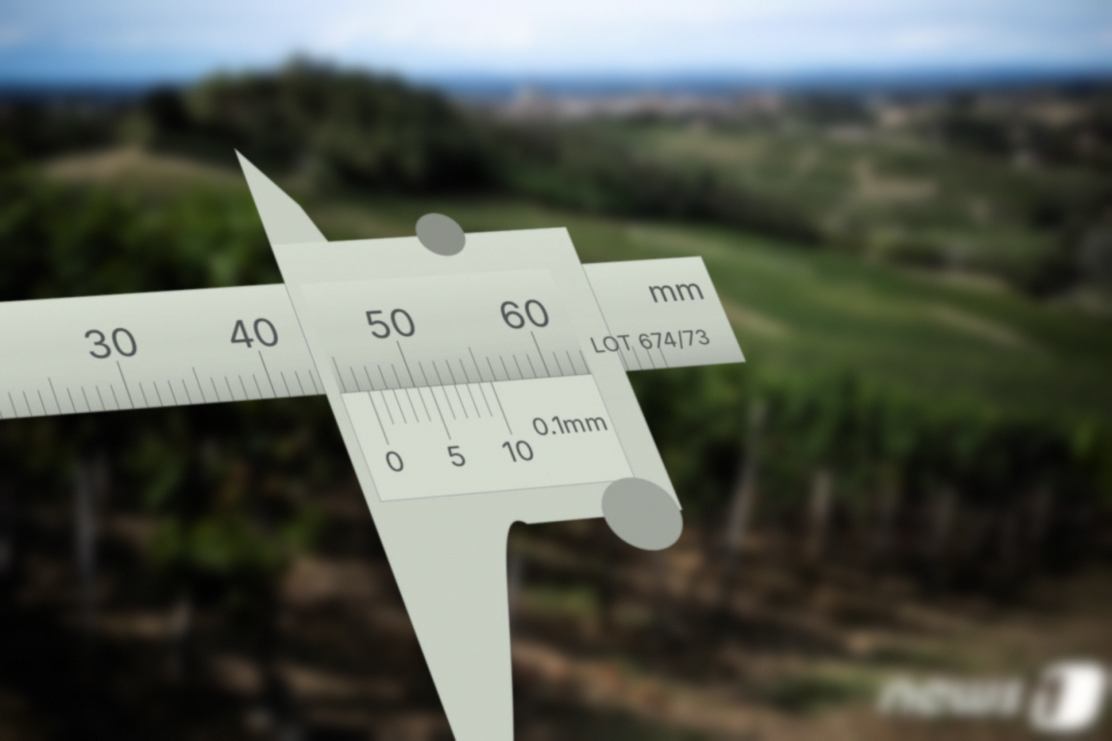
46.6 (mm)
